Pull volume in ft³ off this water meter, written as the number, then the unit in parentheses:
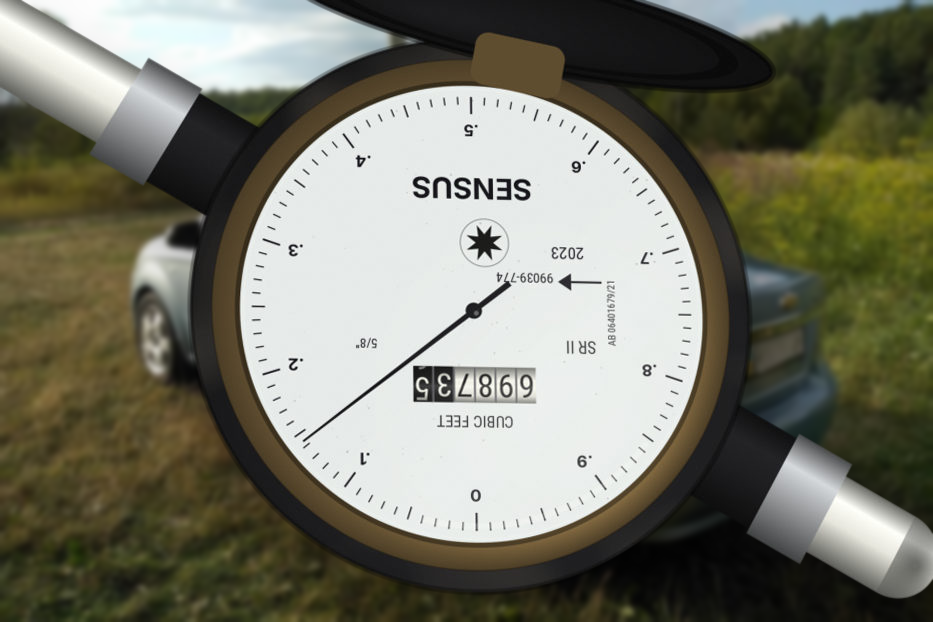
698735.14 (ft³)
